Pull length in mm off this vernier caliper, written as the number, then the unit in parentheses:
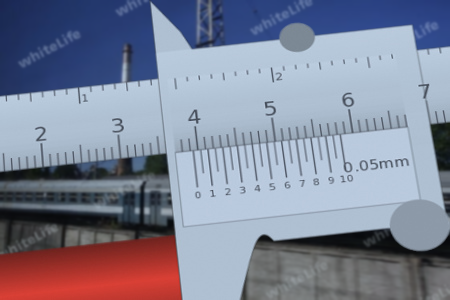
39.4 (mm)
